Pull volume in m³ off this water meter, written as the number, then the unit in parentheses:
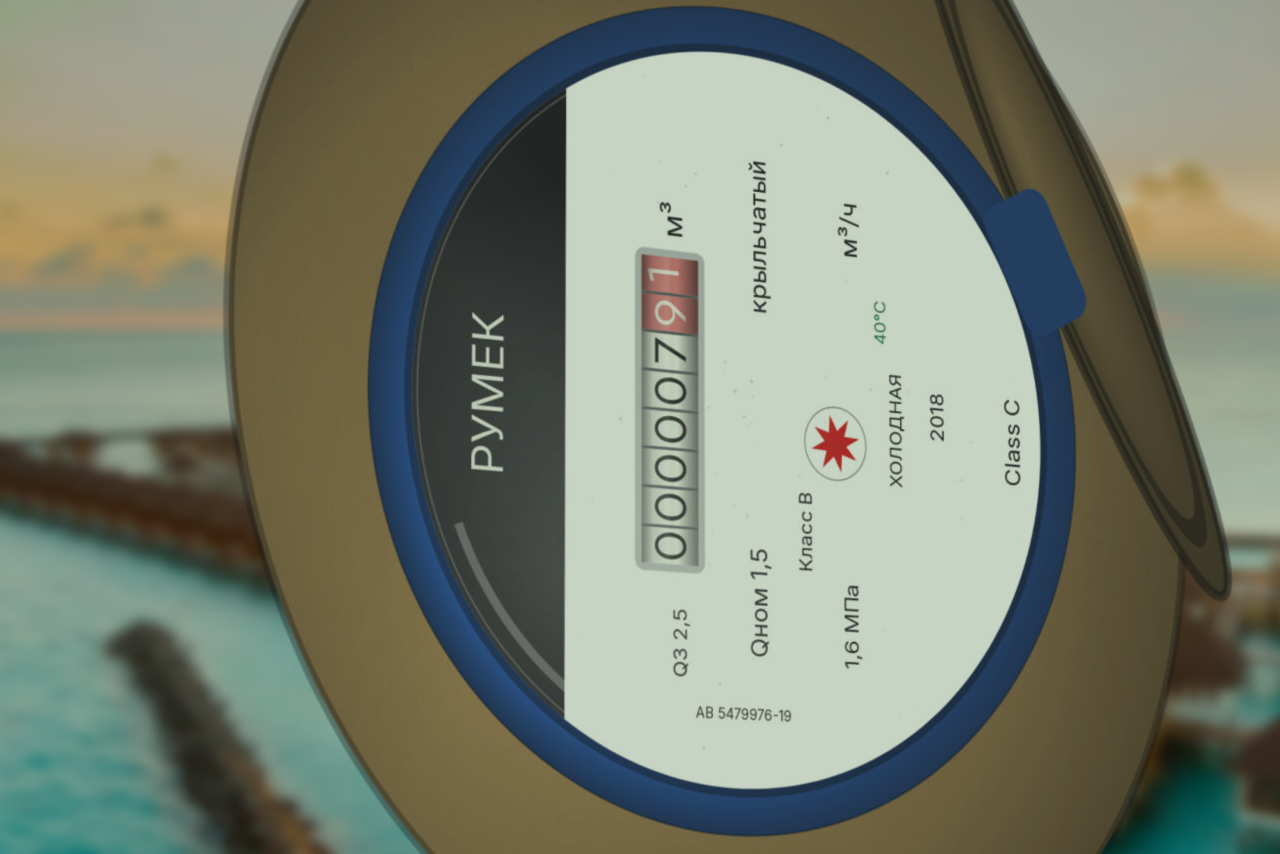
7.91 (m³)
